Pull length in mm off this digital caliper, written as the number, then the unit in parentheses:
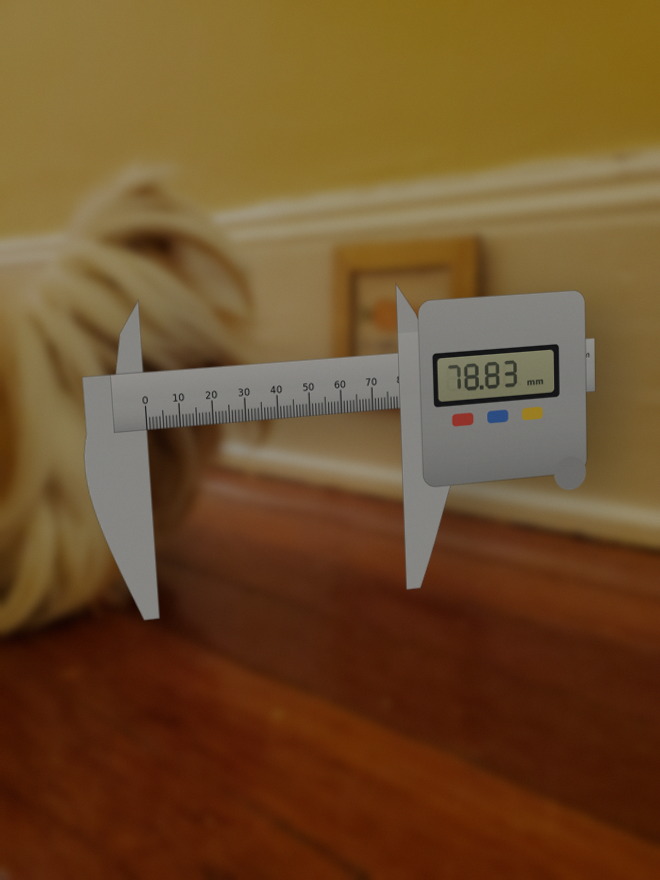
78.83 (mm)
